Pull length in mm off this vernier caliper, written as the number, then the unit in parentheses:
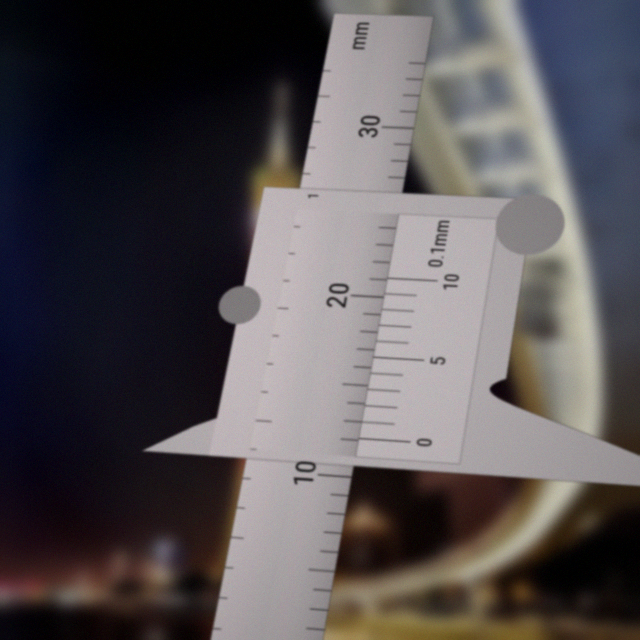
12.1 (mm)
